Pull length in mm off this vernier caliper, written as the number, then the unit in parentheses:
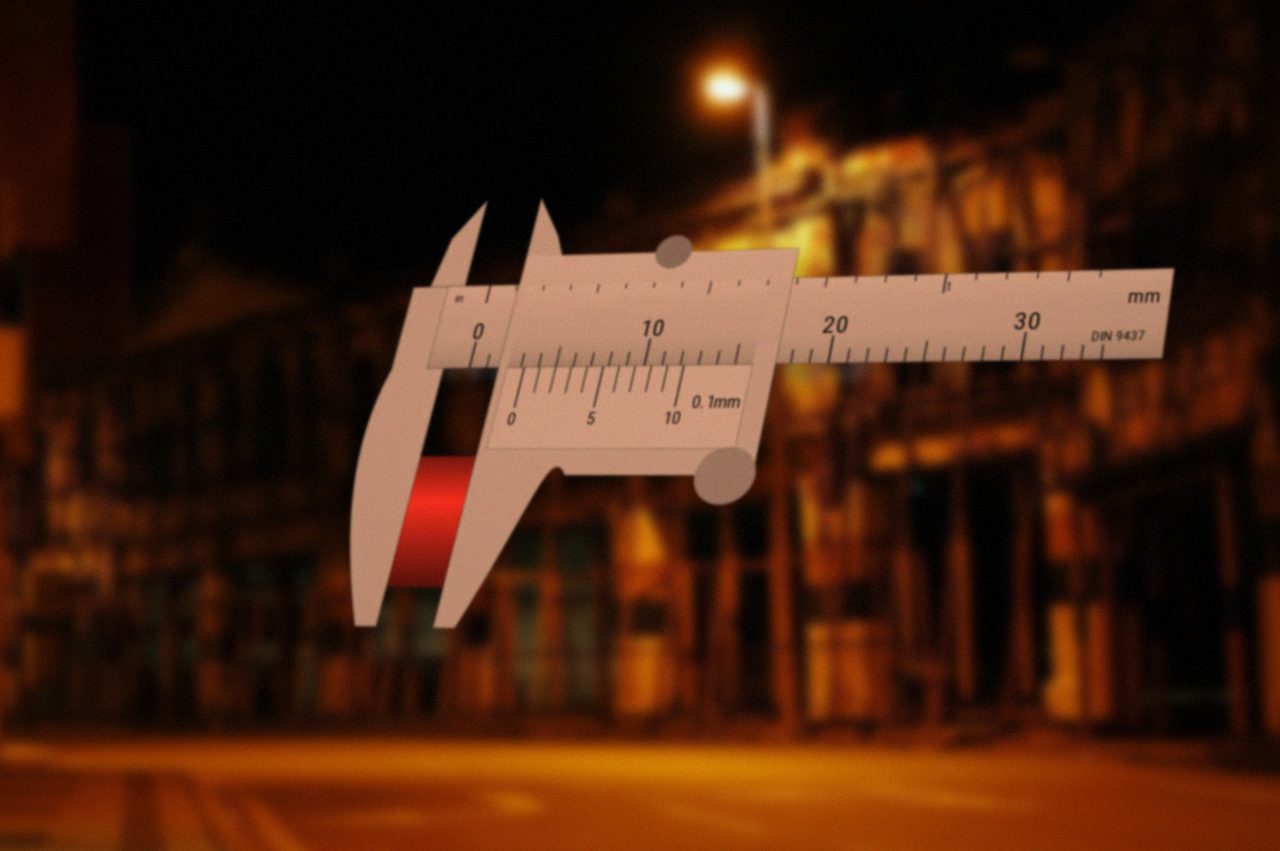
3.2 (mm)
